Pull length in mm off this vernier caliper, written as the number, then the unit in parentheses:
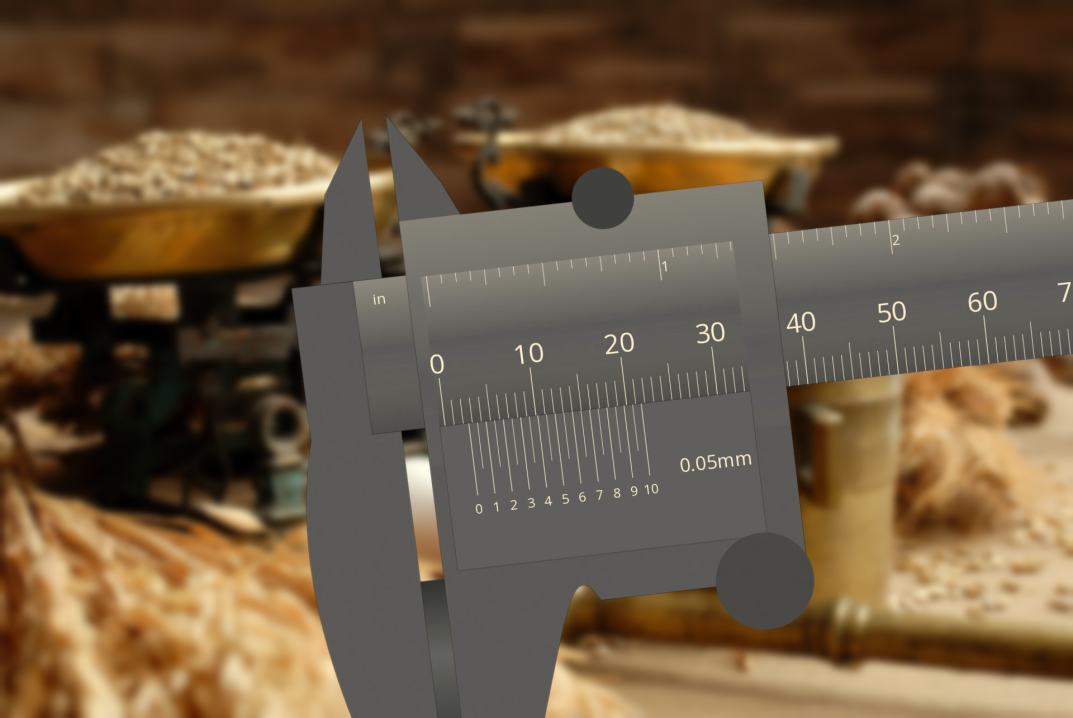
2.6 (mm)
